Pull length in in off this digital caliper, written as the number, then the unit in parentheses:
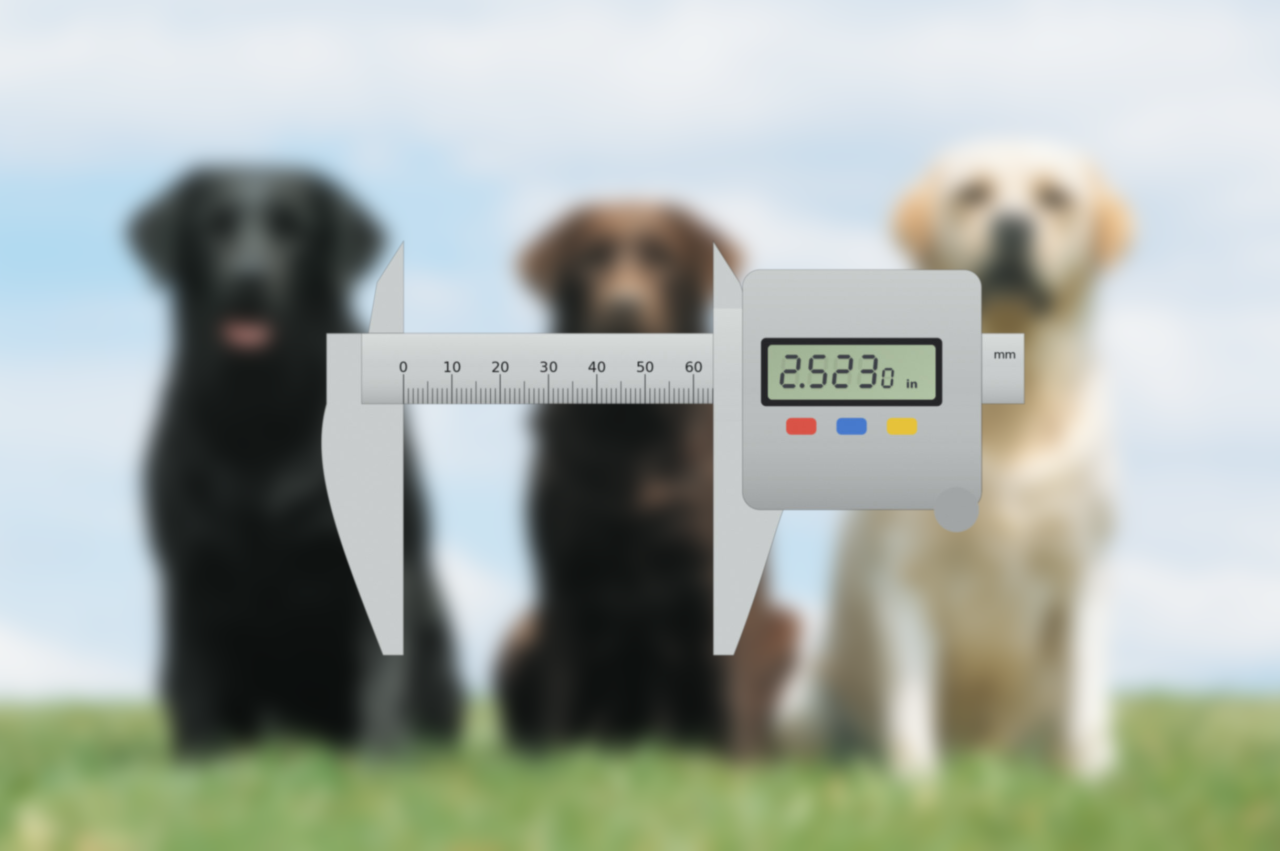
2.5230 (in)
